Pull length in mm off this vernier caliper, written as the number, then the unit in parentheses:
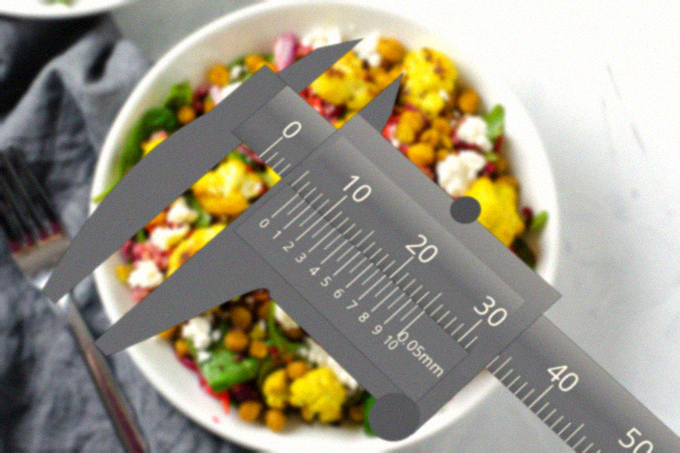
6.2 (mm)
